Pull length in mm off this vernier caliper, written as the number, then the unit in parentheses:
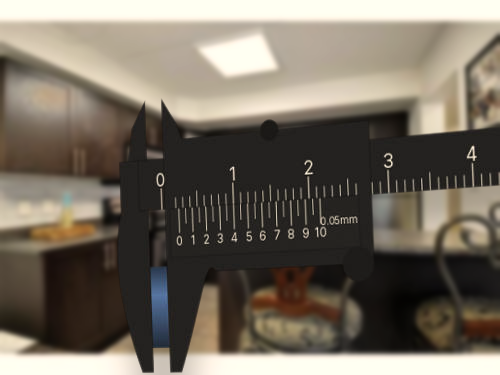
2.4 (mm)
